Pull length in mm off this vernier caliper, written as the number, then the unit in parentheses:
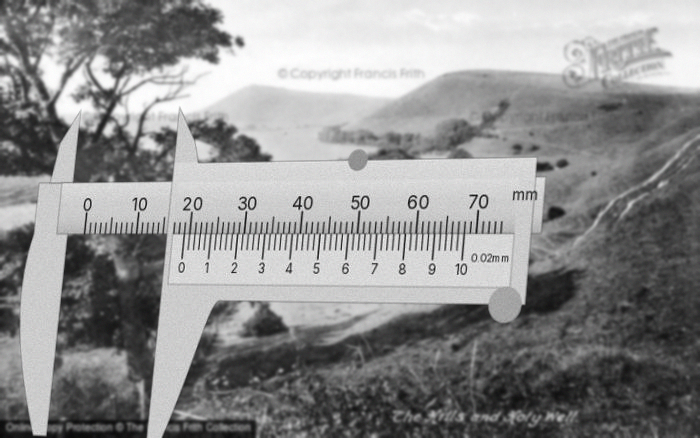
19.0 (mm)
